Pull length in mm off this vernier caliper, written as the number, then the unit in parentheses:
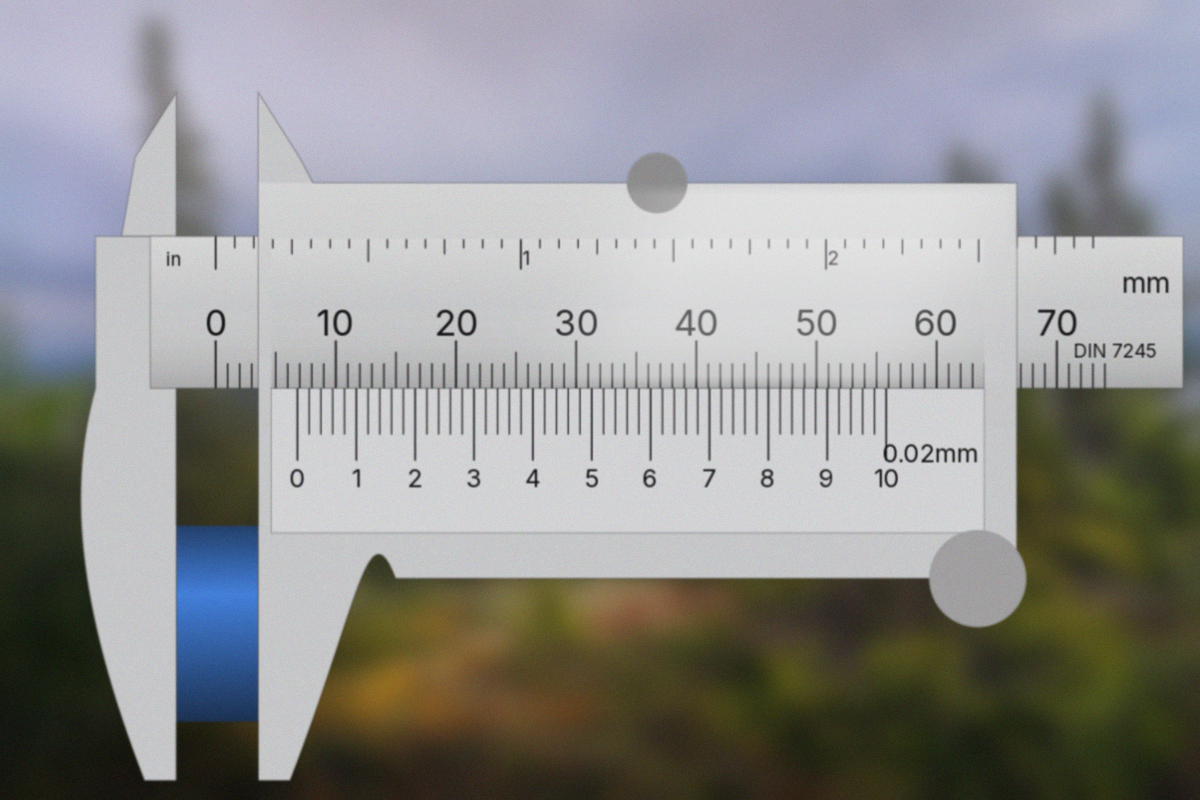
6.8 (mm)
